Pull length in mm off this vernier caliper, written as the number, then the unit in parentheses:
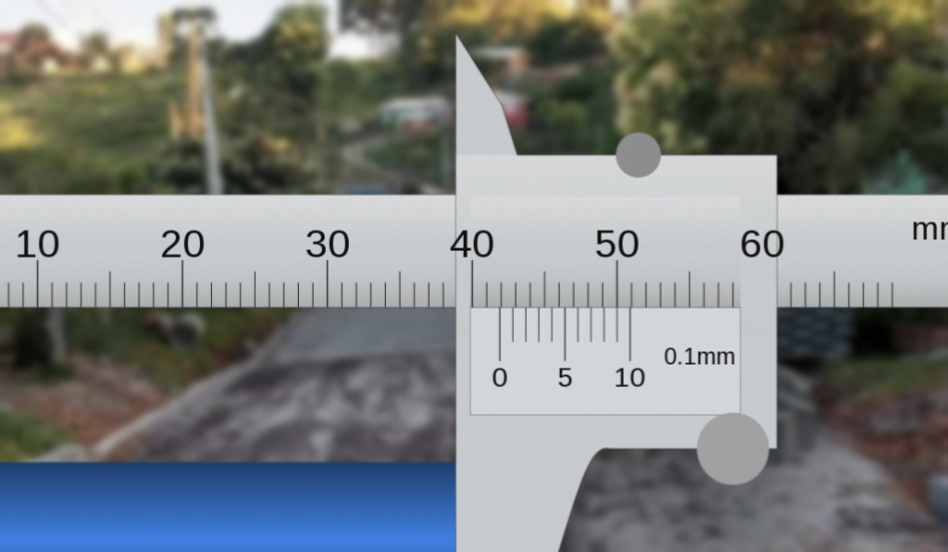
41.9 (mm)
